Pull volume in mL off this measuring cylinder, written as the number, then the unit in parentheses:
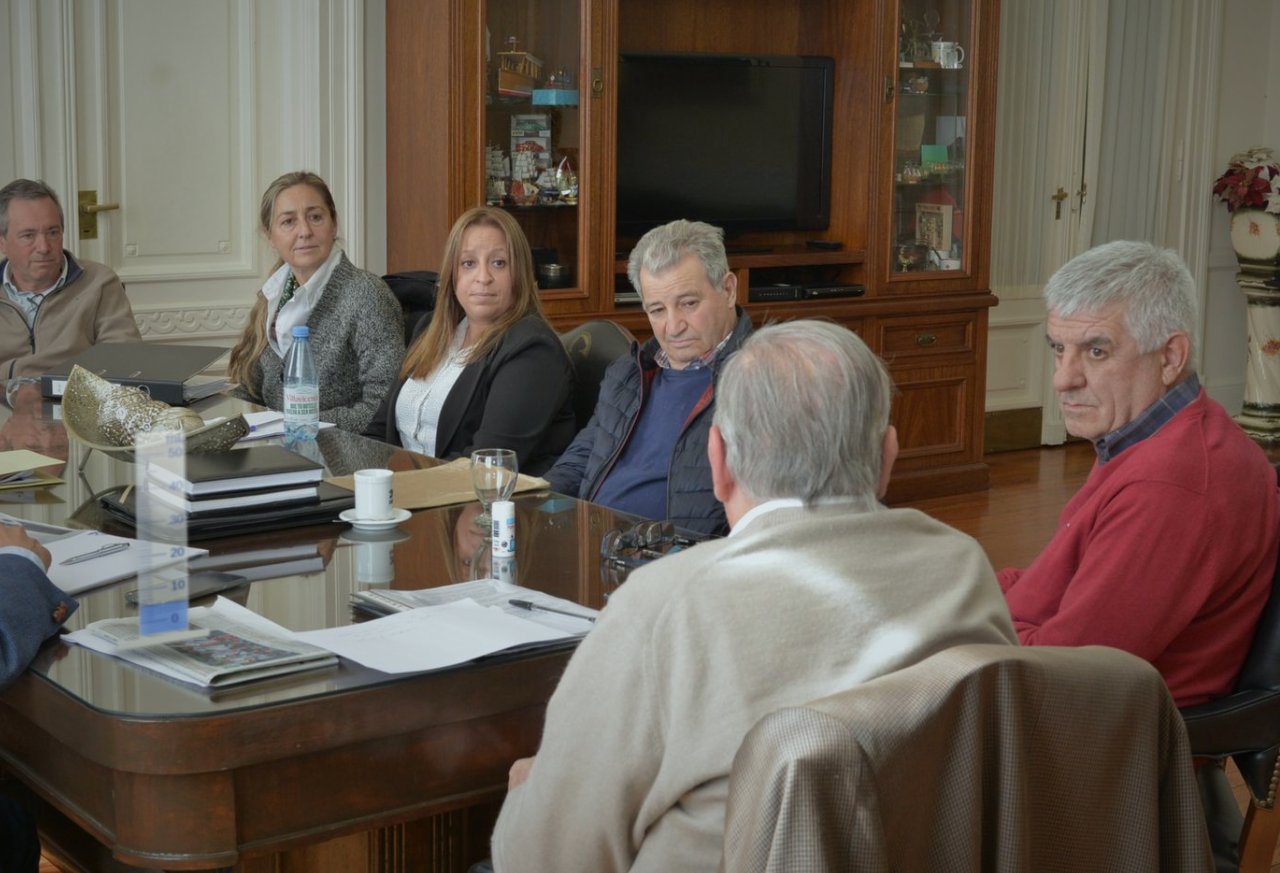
5 (mL)
